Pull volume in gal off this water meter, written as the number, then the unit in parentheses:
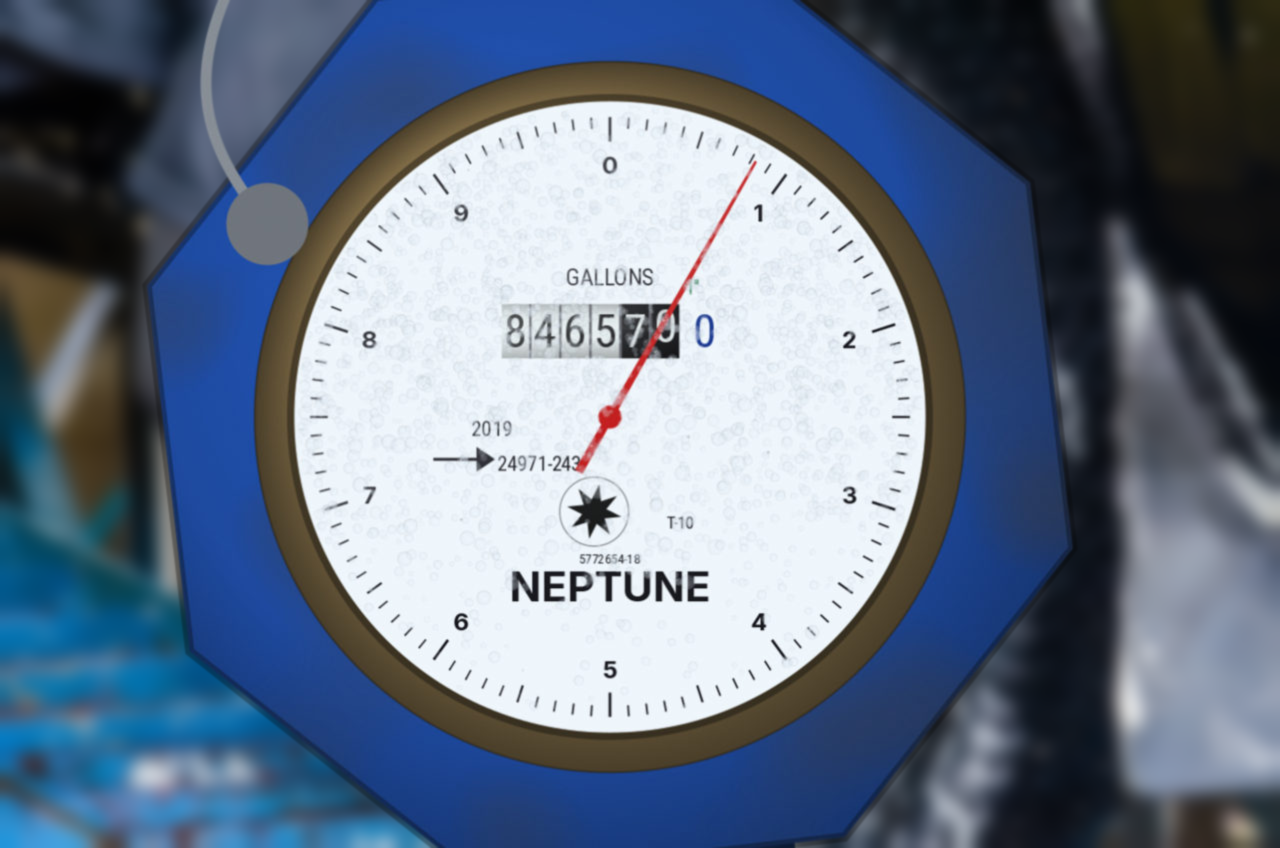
8465700.8 (gal)
